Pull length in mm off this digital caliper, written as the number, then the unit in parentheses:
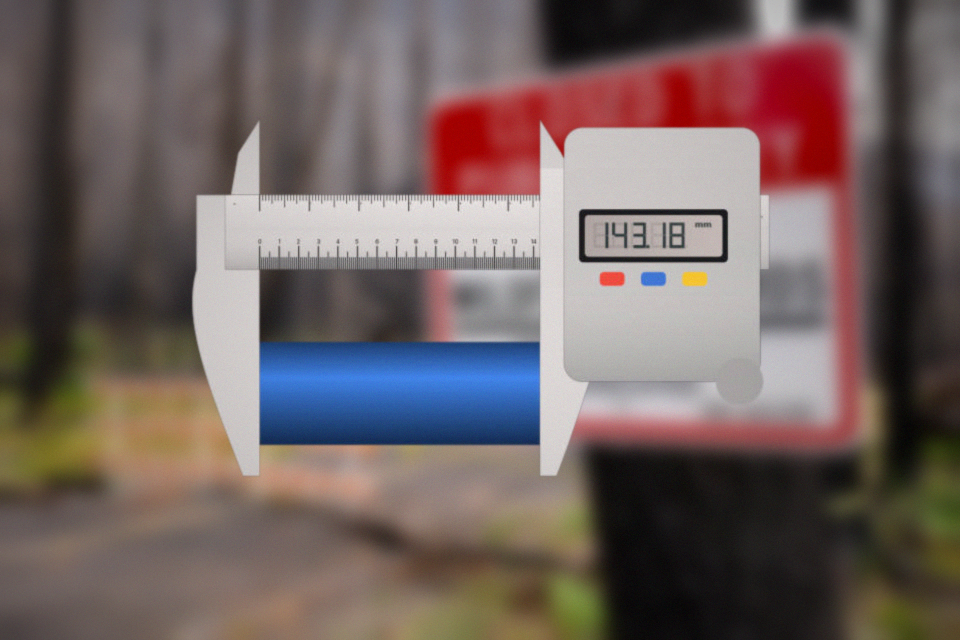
143.18 (mm)
